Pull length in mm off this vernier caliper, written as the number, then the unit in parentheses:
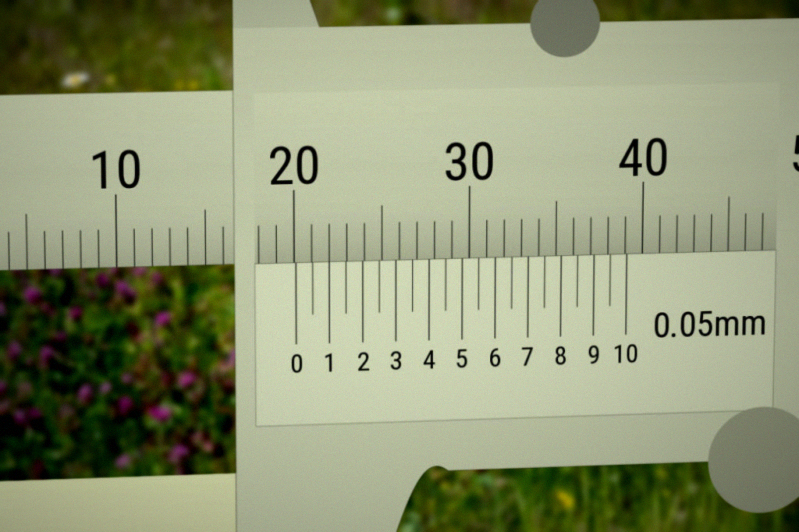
20.1 (mm)
